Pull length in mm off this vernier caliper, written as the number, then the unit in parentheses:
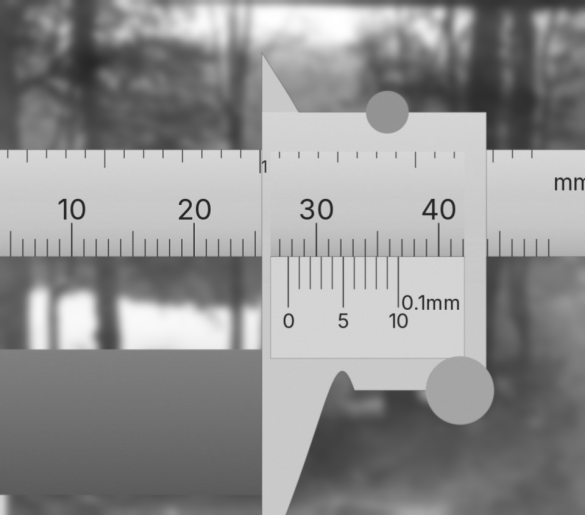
27.7 (mm)
